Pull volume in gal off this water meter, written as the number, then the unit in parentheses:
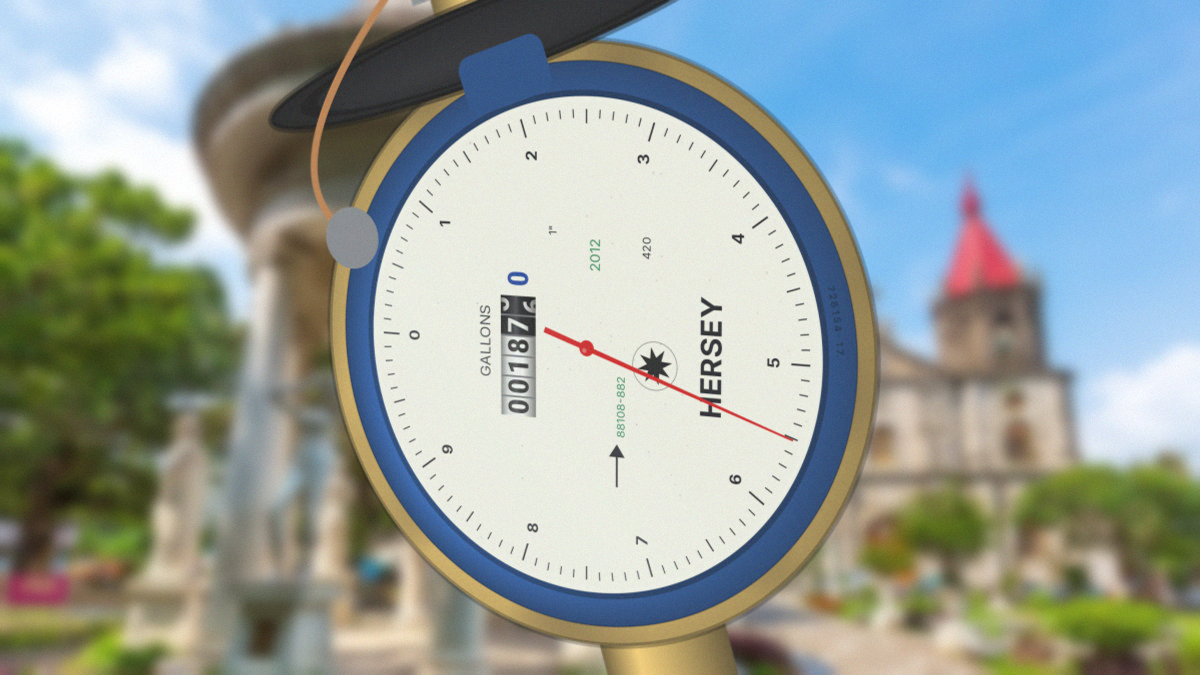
18755.5 (gal)
